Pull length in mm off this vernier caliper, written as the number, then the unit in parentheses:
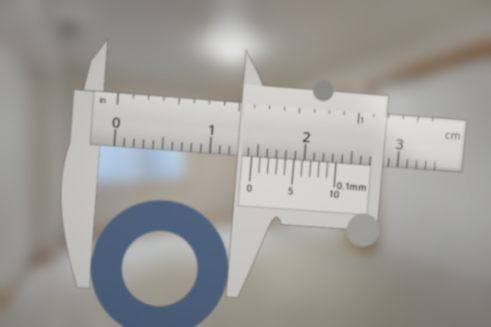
14.4 (mm)
